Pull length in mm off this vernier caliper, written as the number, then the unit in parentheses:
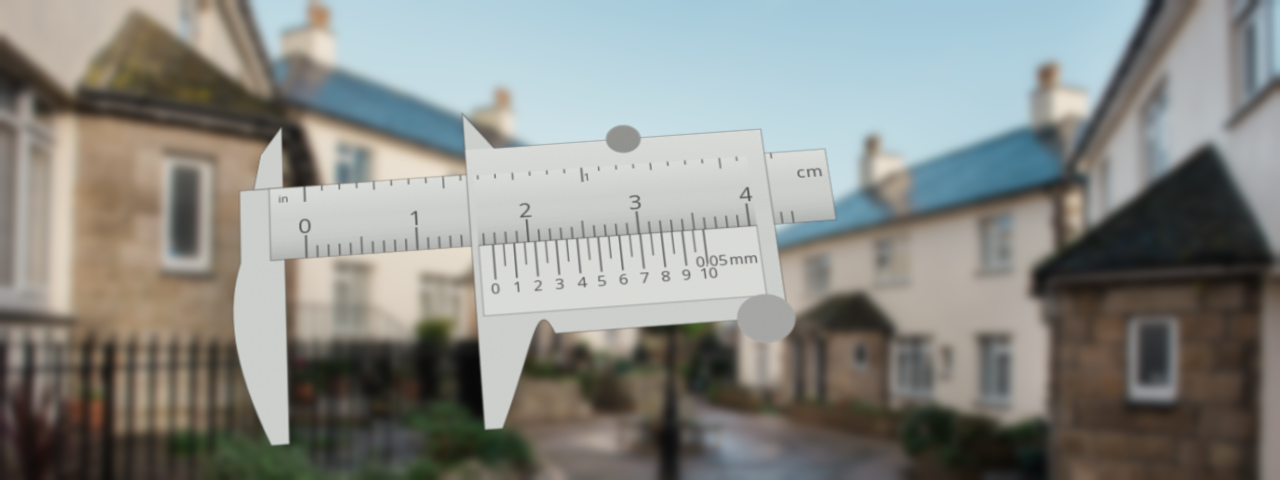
16.8 (mm)
